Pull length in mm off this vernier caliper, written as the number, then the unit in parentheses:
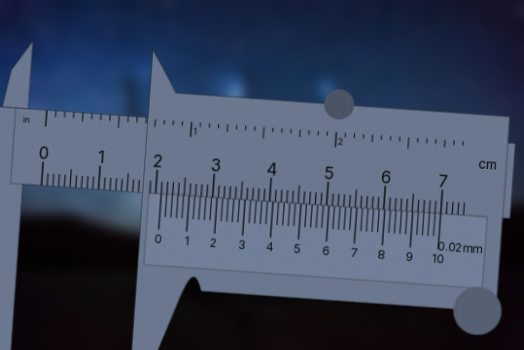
21.0 (mm)
